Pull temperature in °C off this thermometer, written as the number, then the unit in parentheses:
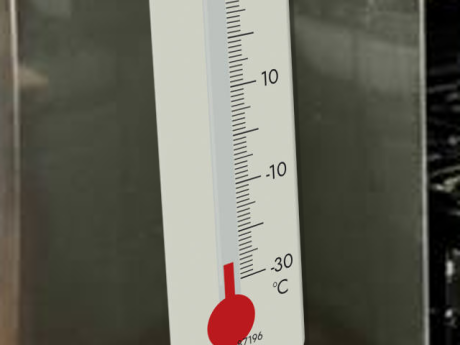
-26 (°C)
